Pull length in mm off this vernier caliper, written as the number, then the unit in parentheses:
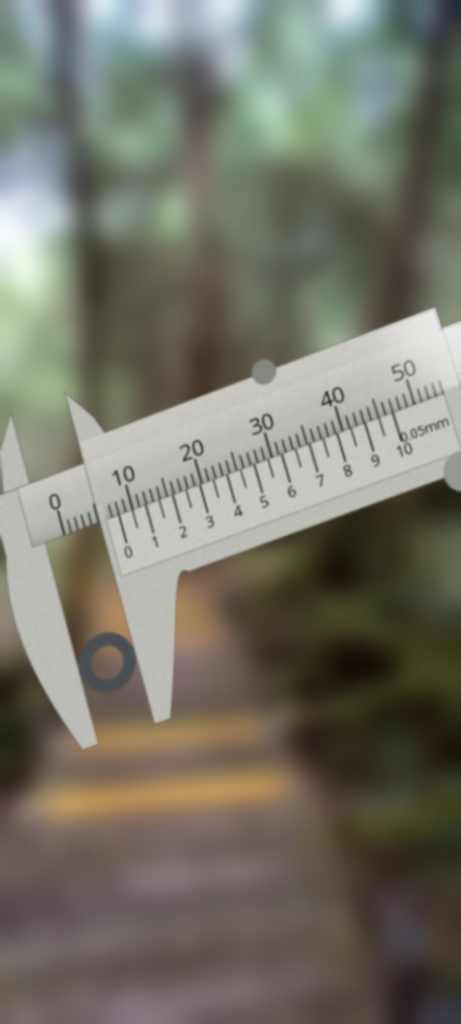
8.0 (mm)
